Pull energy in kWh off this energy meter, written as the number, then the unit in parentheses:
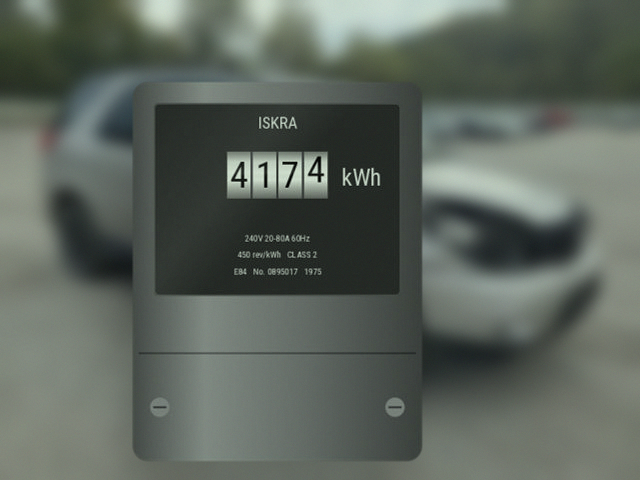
4174 (kWh)
